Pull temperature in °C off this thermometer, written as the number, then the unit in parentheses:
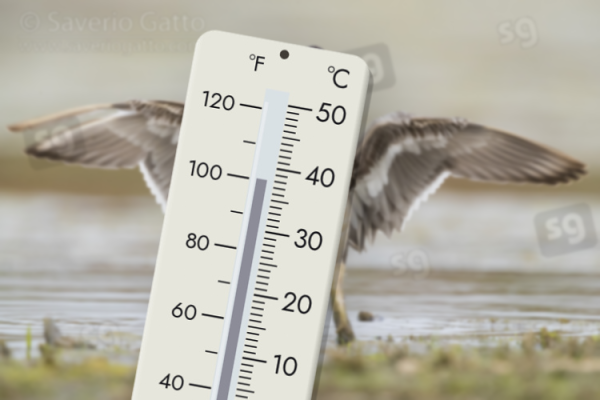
38 (°C)
